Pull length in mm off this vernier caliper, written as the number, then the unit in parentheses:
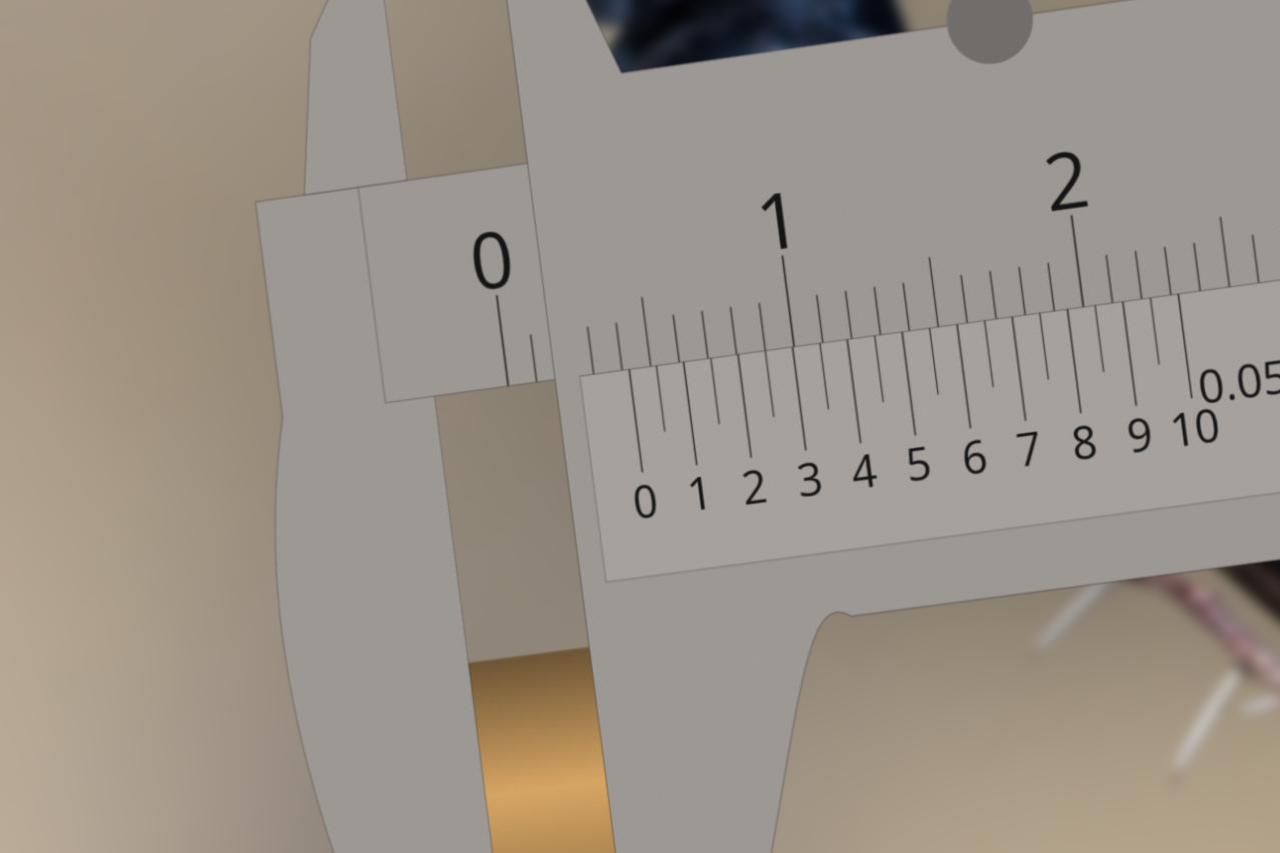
4.25 (mm)
